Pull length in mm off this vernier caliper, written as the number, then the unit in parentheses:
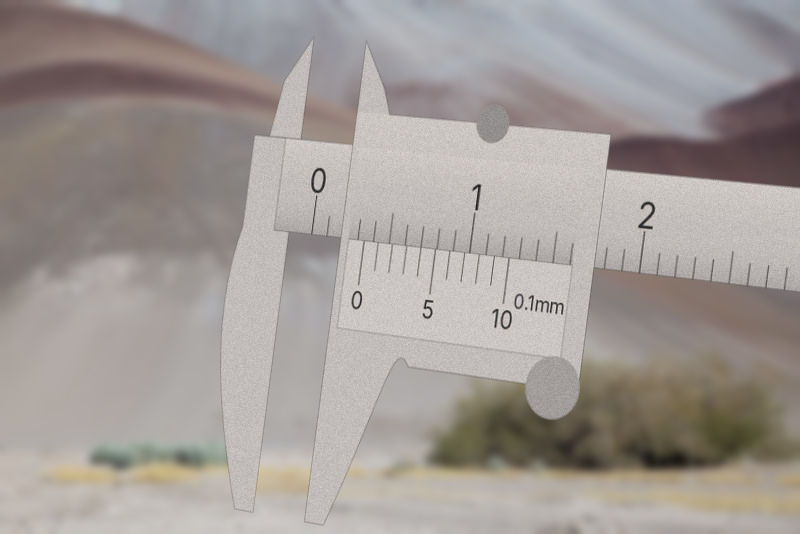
3.4 (mm)
